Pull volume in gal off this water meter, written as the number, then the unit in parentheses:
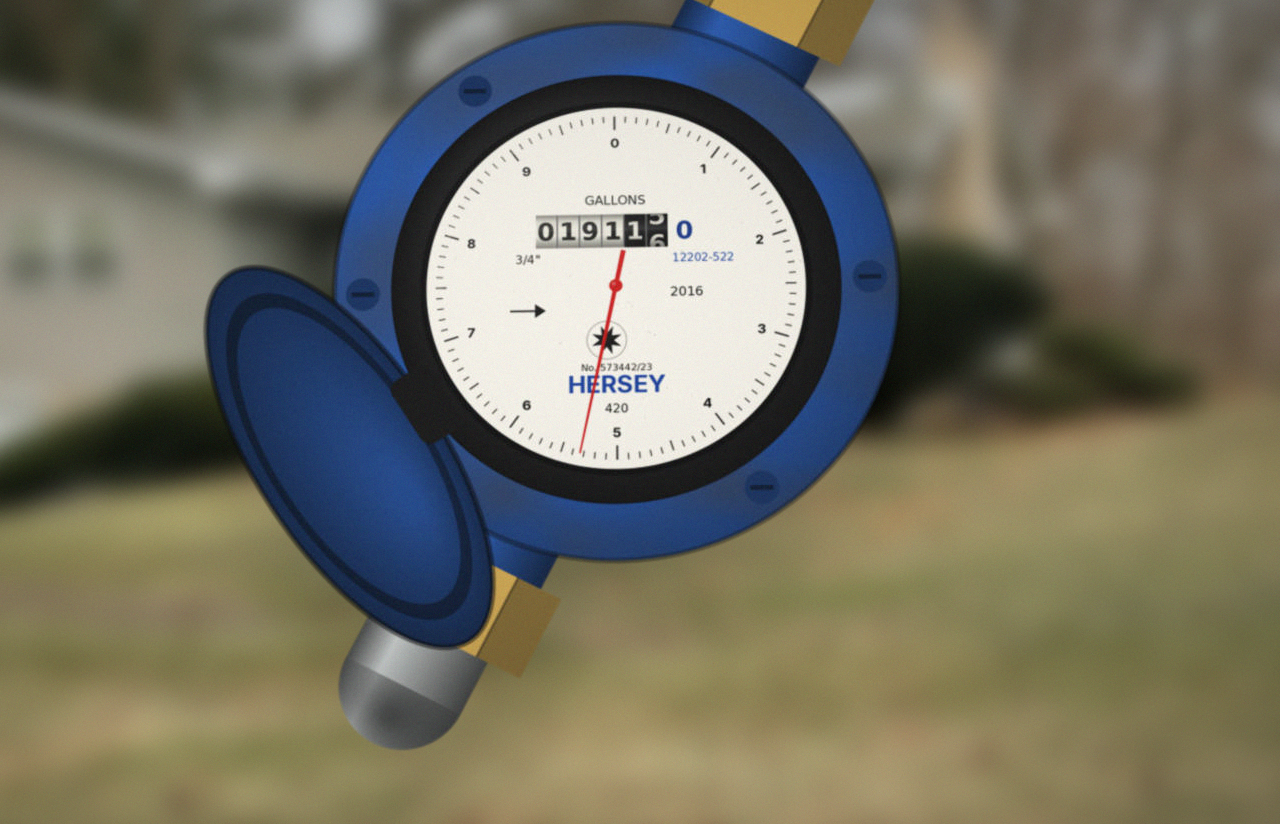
191155.3 (gal)
